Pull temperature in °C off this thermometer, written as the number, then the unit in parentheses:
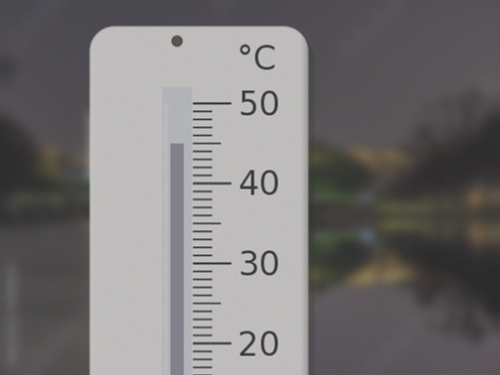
45 (°C)
